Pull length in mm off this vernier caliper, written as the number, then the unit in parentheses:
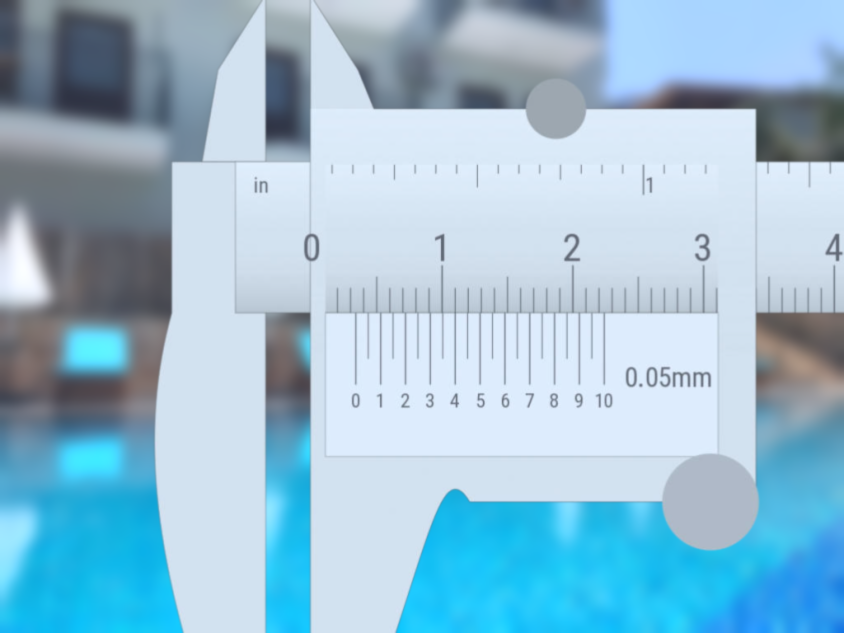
3.4 (mm)
